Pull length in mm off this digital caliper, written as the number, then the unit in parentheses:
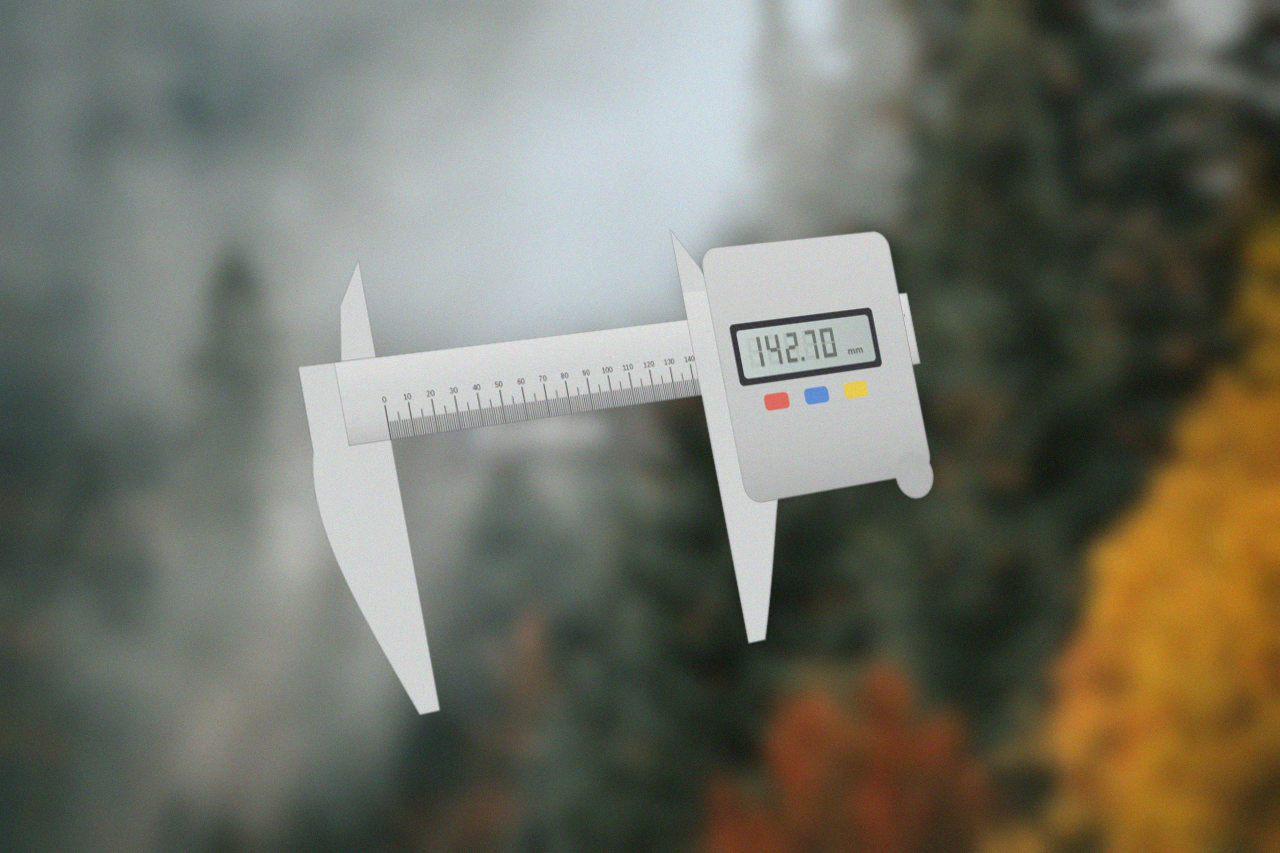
142.70 (mm)
